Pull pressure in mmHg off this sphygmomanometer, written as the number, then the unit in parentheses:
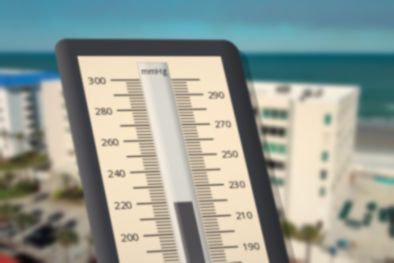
220 (mmHg)
